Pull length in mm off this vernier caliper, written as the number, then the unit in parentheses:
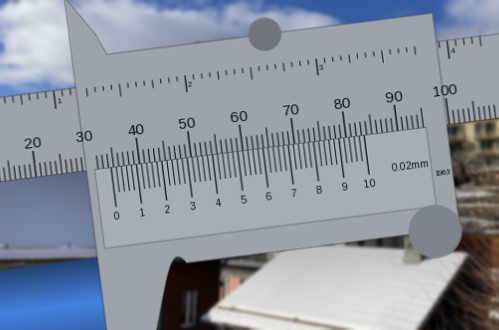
34.5 (mm)
